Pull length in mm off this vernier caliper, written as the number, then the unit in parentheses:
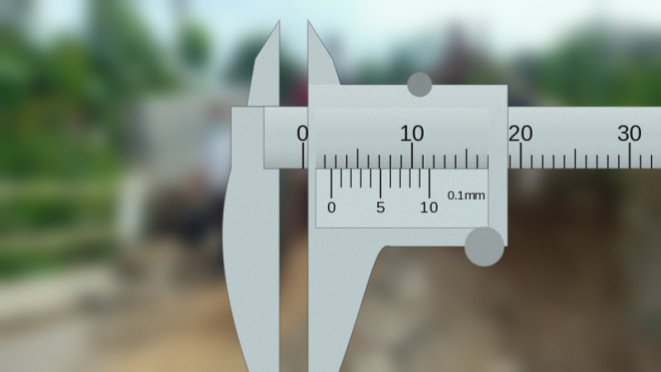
2.6 (mm)
